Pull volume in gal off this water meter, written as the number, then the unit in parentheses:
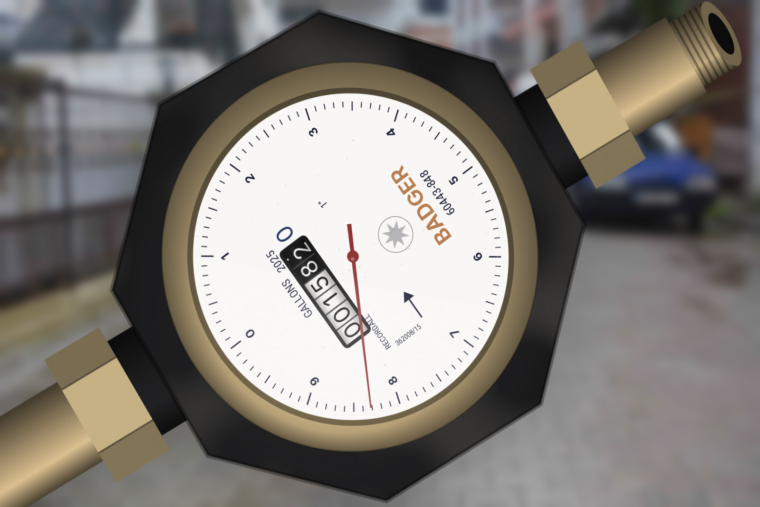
15818.3 (gal)
